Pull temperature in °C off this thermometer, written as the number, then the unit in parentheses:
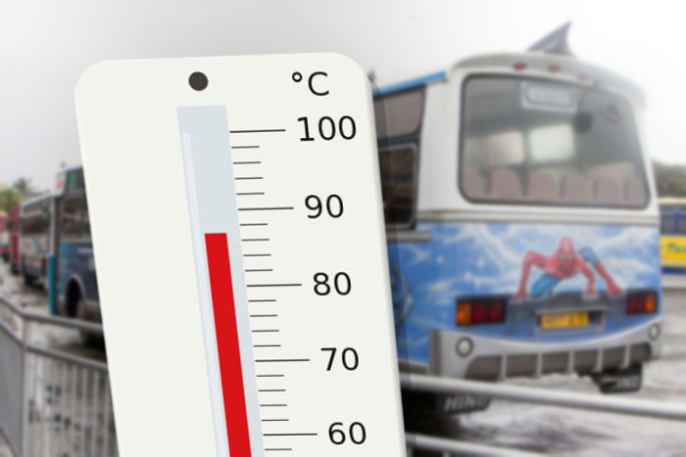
87 (°C)
